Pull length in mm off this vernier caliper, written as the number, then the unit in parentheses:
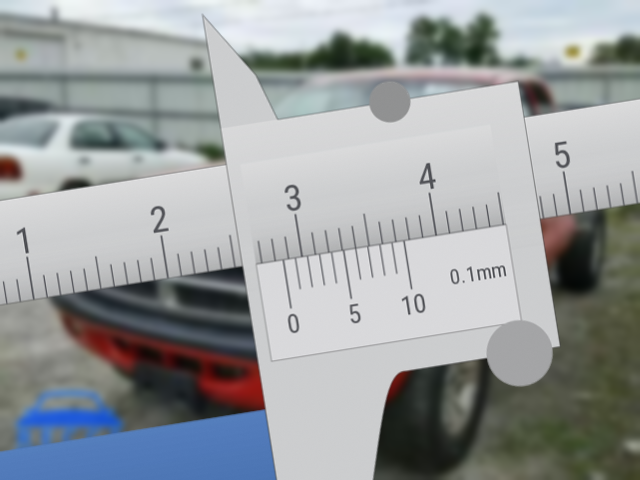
28.6 (mm)
